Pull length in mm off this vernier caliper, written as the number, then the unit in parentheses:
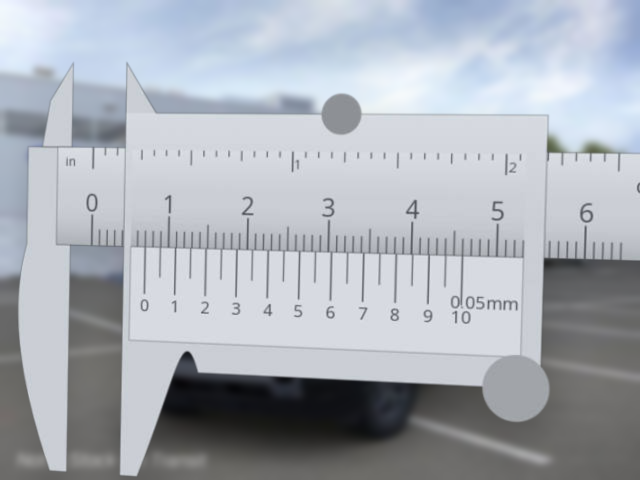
7.0 (mm)
